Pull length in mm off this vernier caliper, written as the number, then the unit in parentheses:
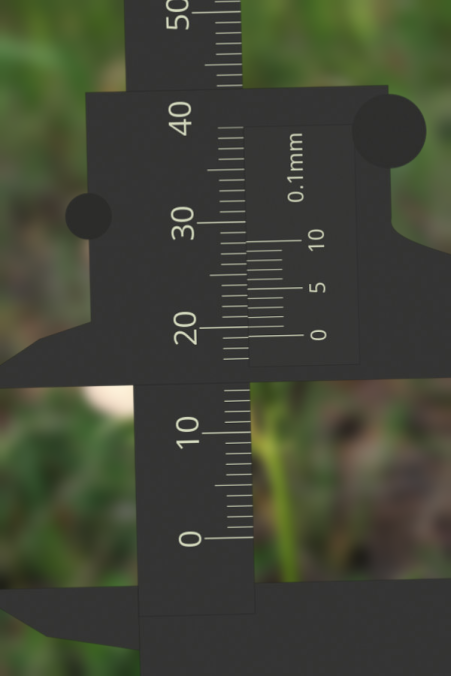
19.1 (mm)
